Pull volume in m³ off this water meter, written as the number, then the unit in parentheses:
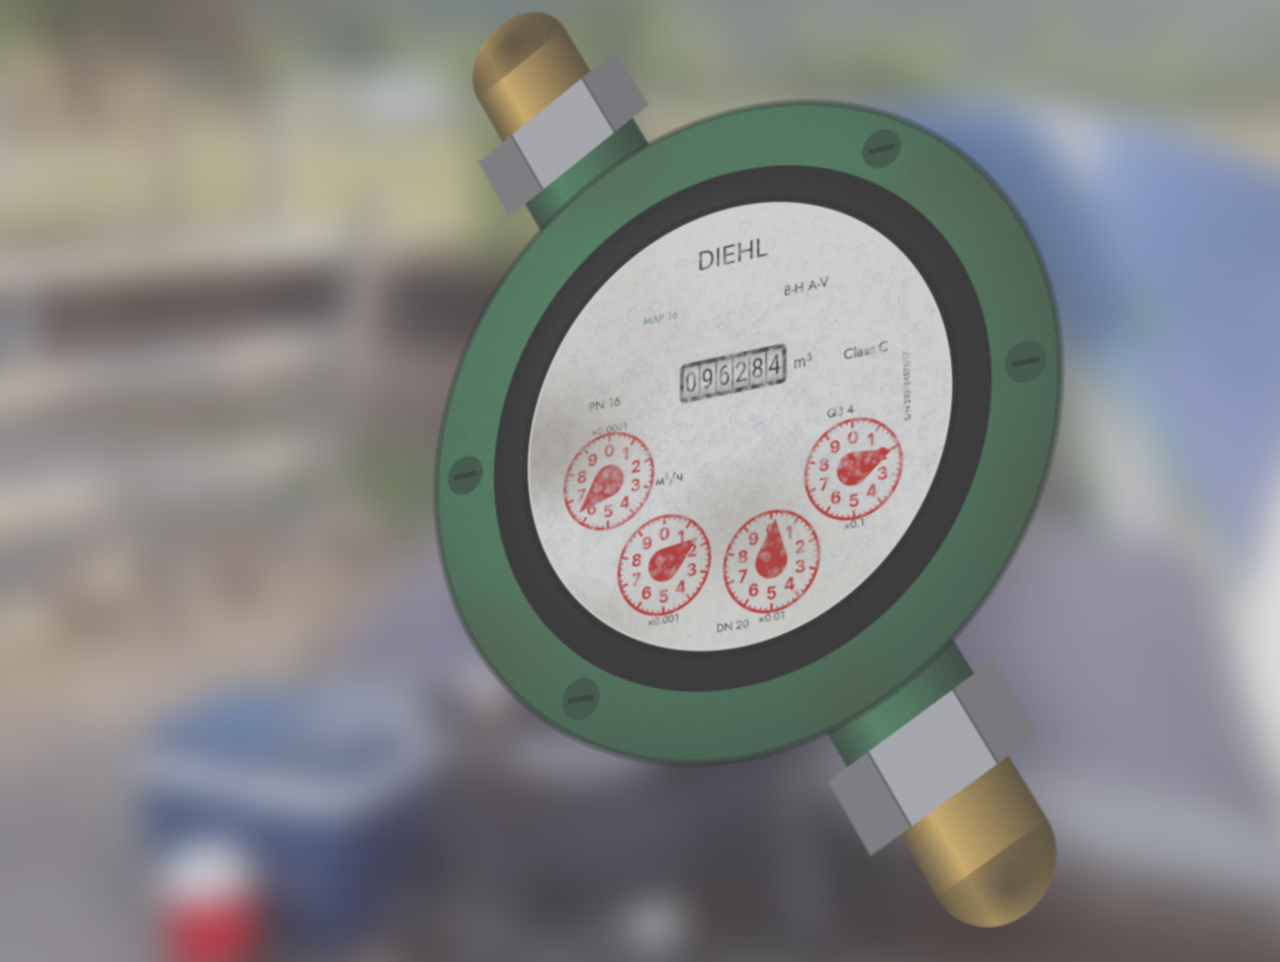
96284.2016 (m³)
